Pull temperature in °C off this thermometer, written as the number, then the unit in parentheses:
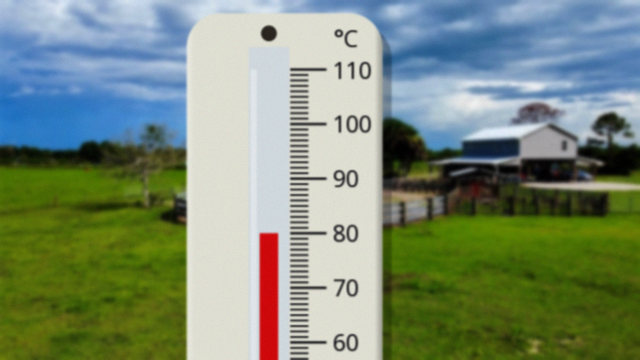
80 (°C)
